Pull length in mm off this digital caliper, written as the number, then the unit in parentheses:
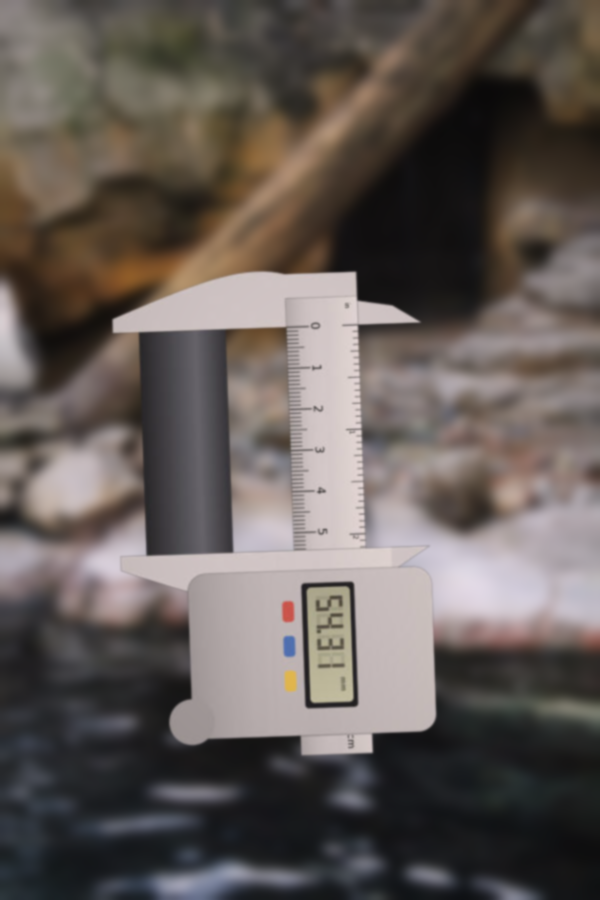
54.31 (mm)
